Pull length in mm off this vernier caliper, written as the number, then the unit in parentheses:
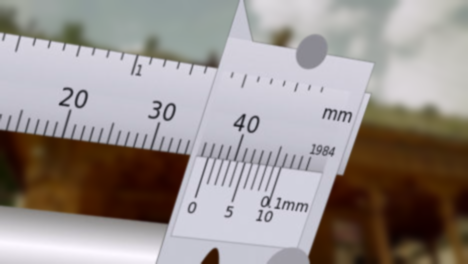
36.8 (mm)
